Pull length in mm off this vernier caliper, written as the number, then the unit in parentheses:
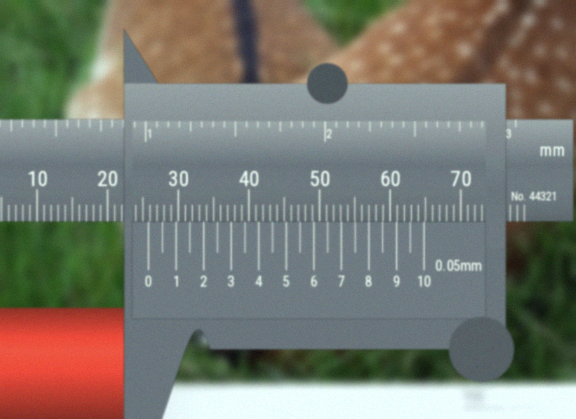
25.8 (mm)
